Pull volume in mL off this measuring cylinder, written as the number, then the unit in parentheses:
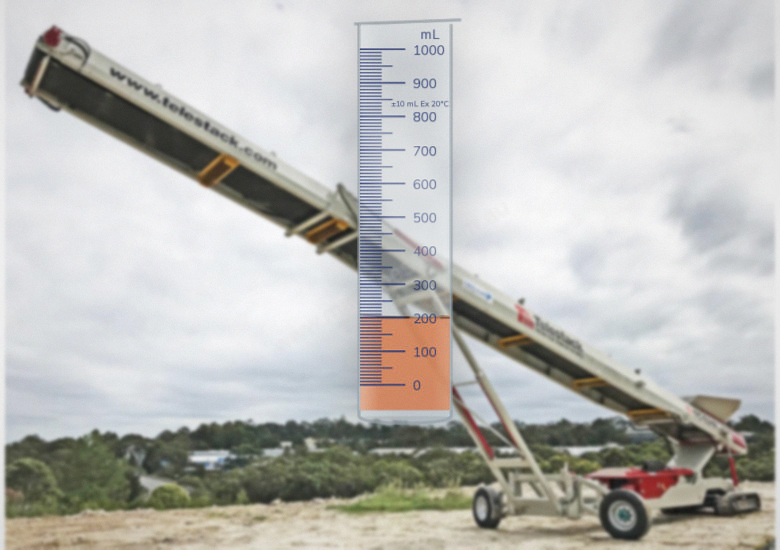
200 (mL)
